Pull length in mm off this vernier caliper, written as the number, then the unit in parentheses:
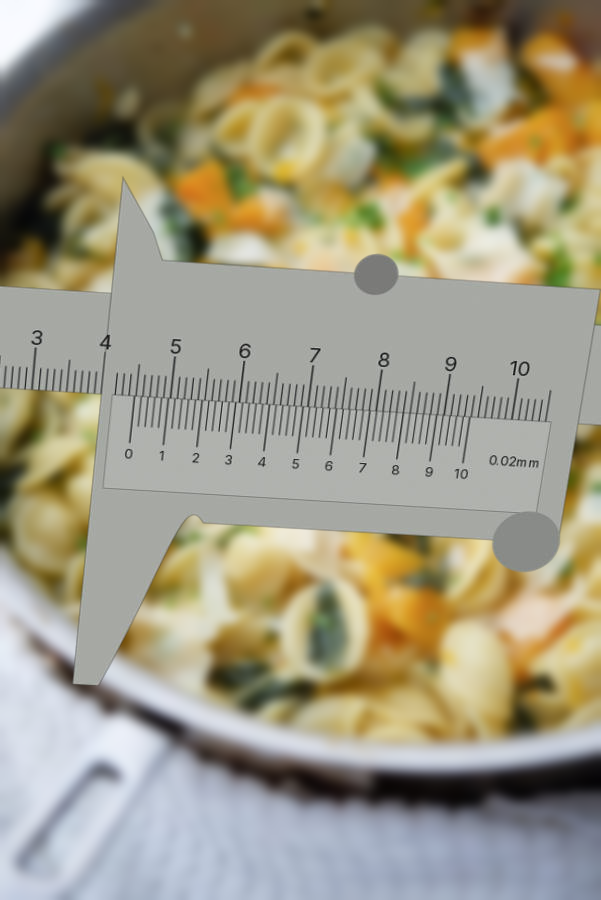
44.8 (mm)
